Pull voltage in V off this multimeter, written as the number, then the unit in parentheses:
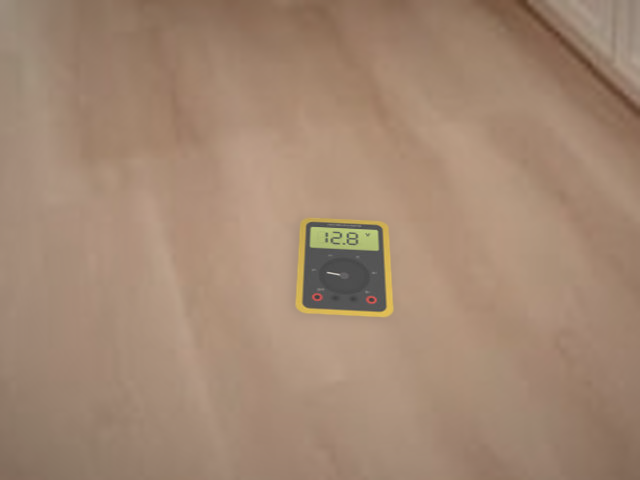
12.8 (V)
